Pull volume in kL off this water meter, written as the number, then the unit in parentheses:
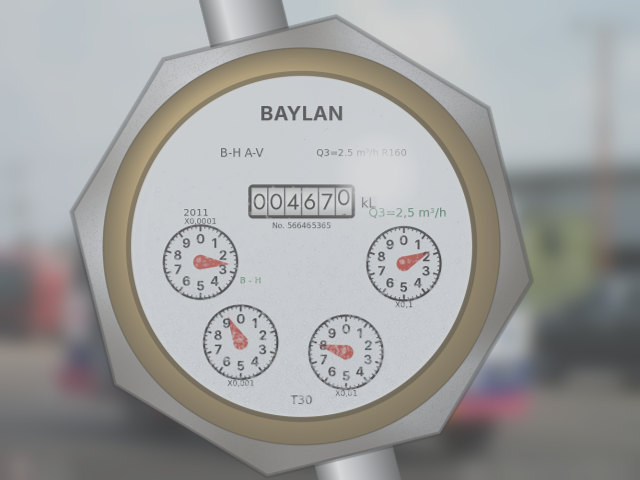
4670.1792 (kL)
